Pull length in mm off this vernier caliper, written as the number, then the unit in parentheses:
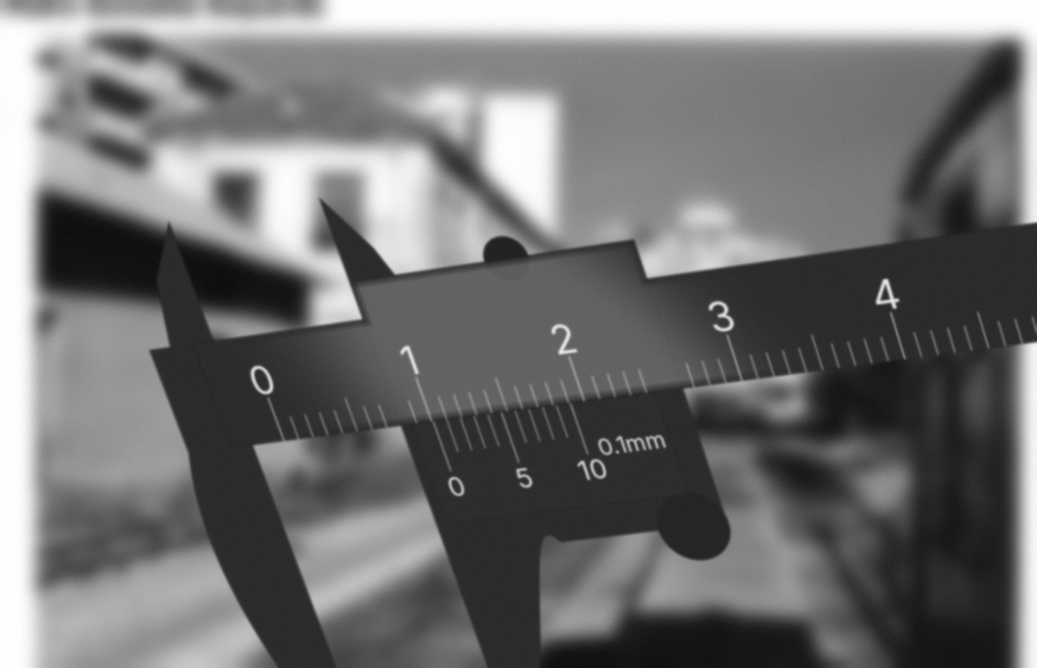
10.1 (mm)
